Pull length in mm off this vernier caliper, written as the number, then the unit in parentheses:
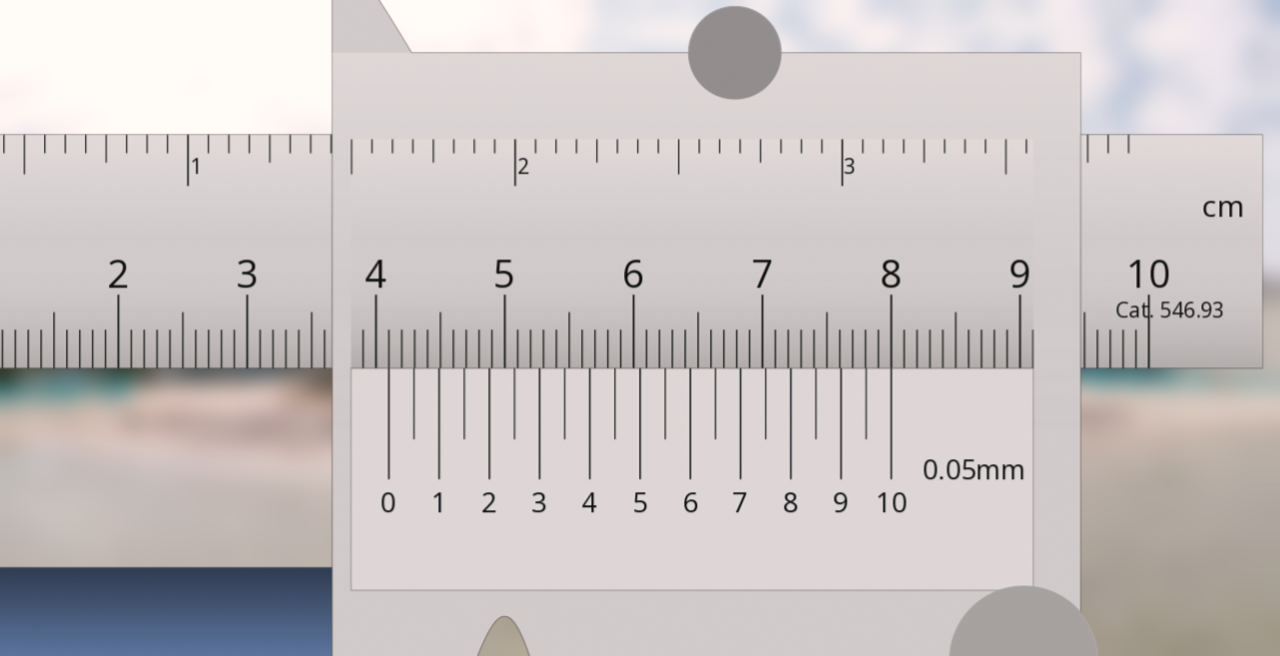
41.0 (mm)
